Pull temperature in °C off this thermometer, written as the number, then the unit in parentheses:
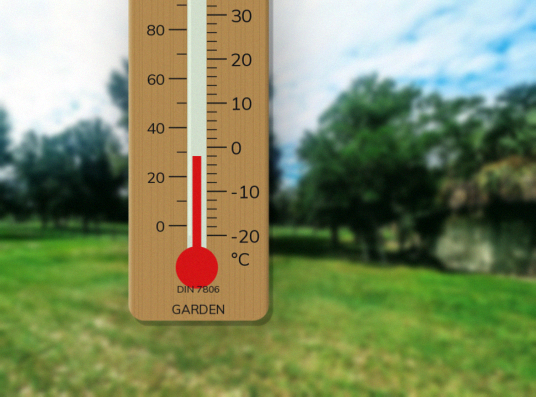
-2 (°C)
